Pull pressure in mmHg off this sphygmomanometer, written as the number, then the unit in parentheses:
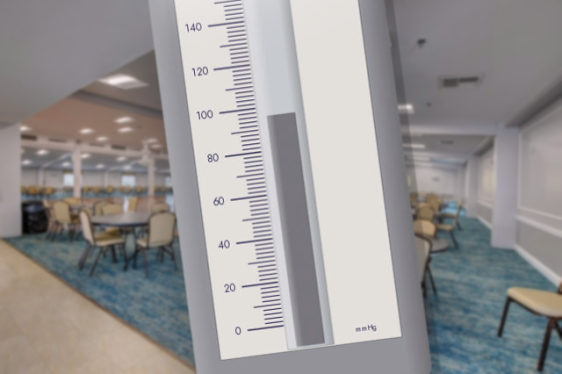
96 (mmHg)
